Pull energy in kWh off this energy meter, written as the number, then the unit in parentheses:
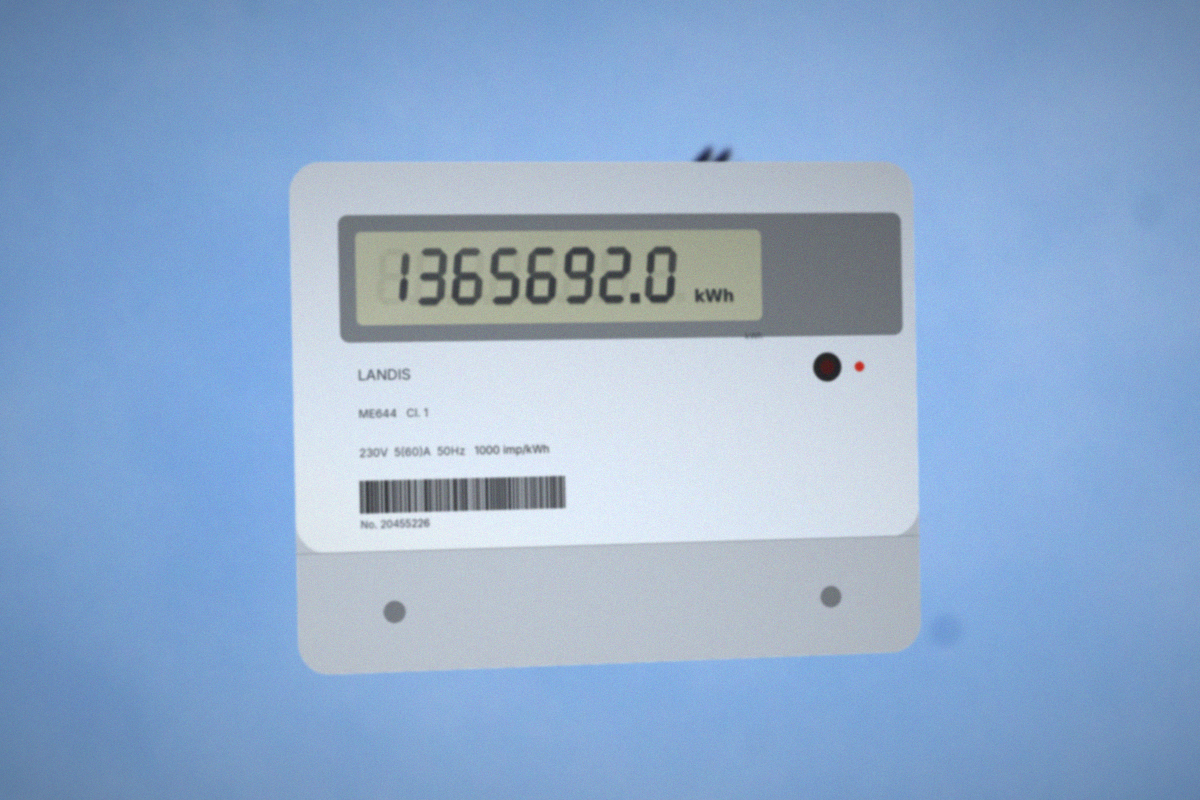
1365692.0 (kWh)
